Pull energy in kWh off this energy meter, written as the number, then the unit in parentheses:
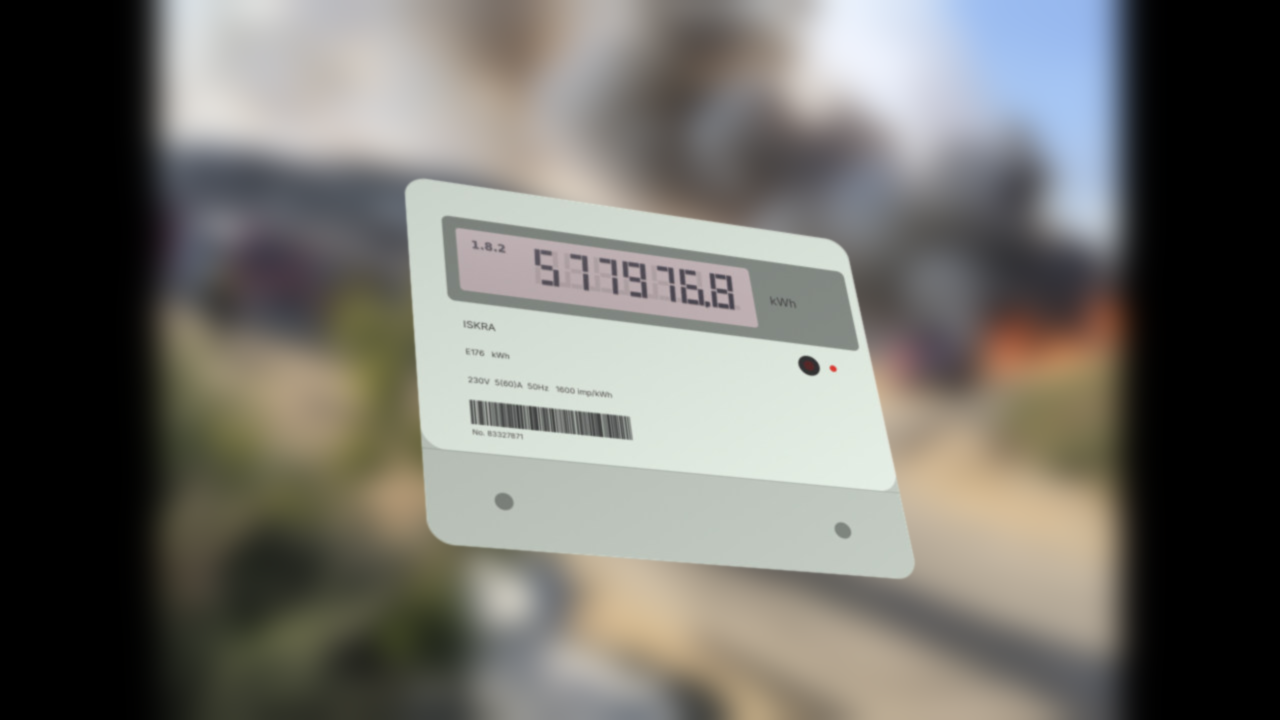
577976.8 (kWh)
